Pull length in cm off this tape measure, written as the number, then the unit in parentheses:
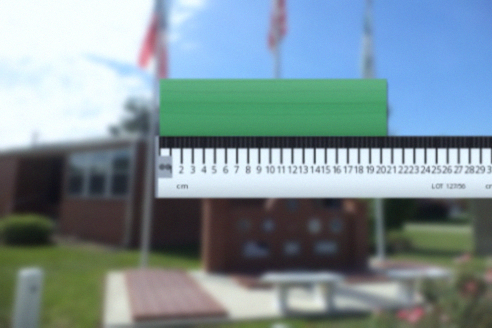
20.5 (cm)
